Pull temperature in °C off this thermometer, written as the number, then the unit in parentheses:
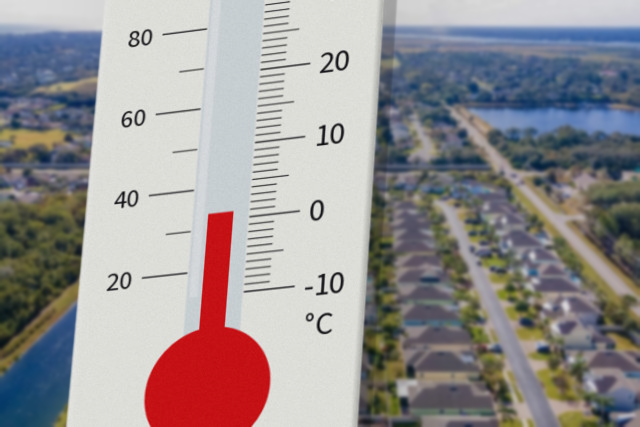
1 (°C)
